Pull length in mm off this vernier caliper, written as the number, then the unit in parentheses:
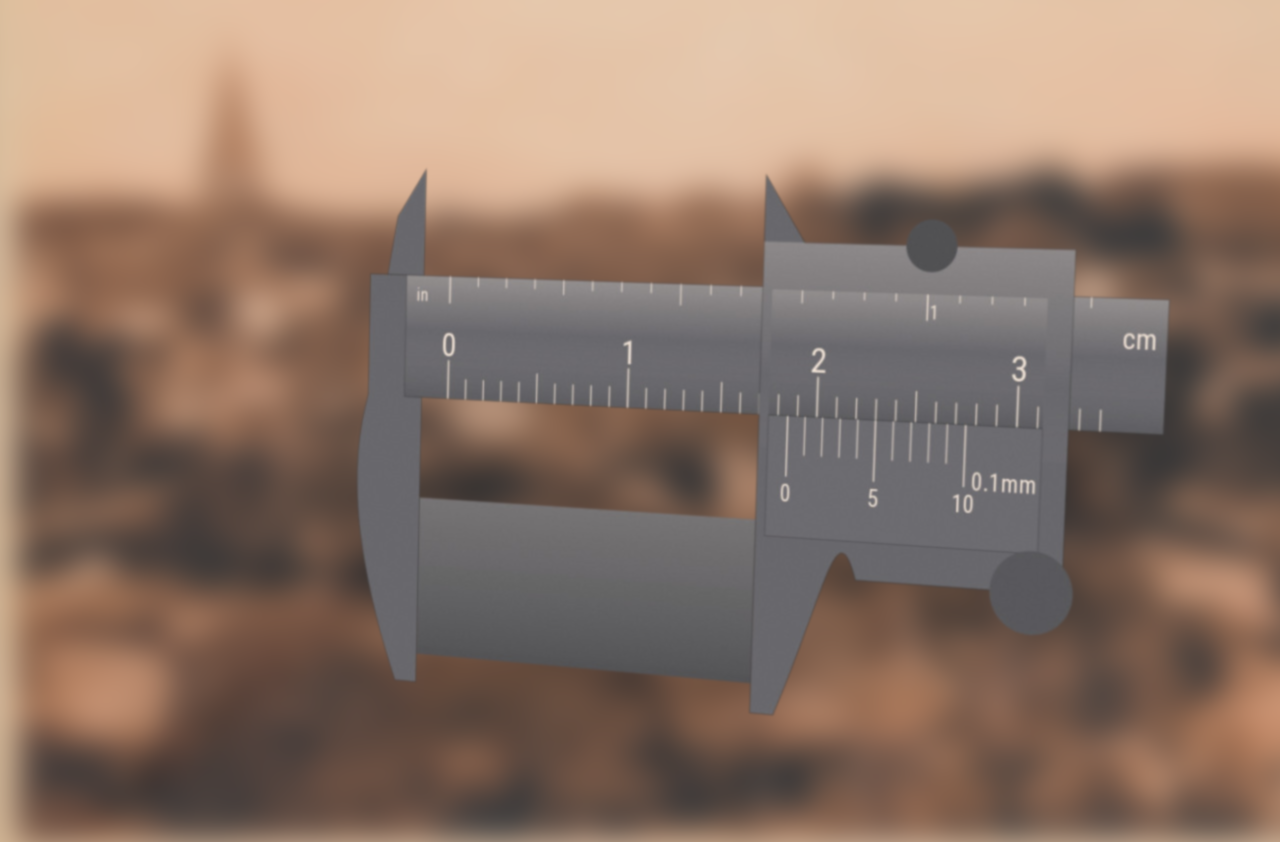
18.5 (mm)
